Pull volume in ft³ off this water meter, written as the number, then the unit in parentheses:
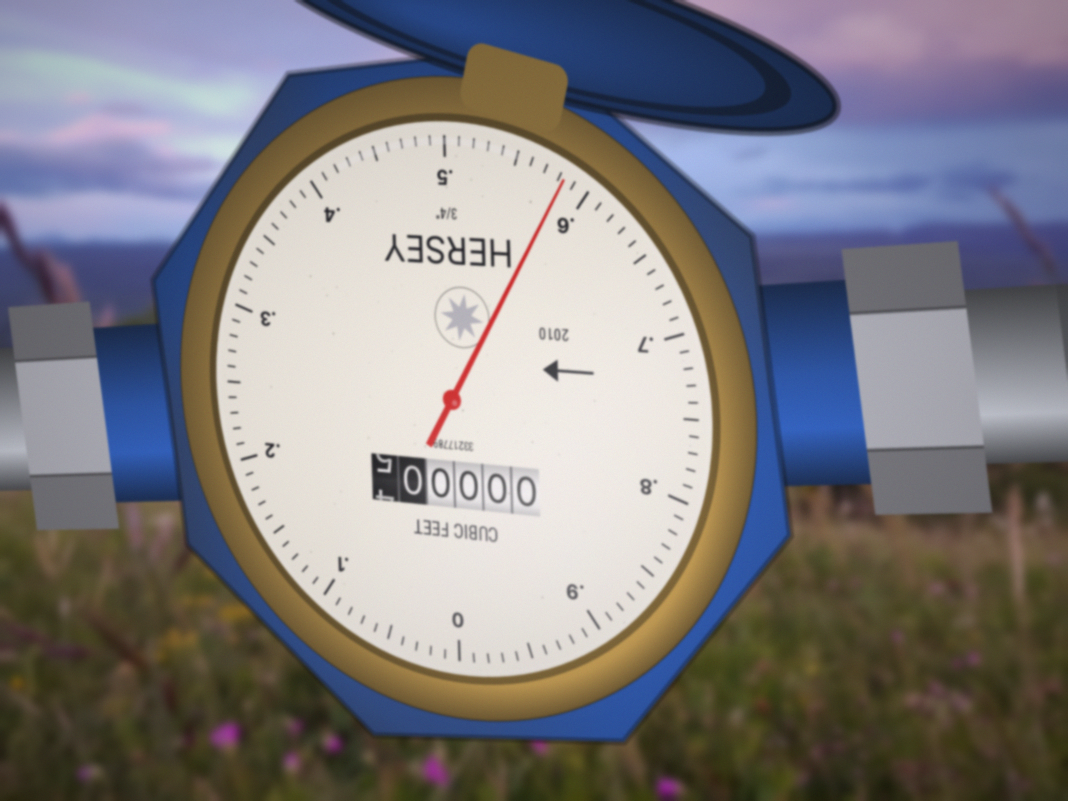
4.58 (ft³)
